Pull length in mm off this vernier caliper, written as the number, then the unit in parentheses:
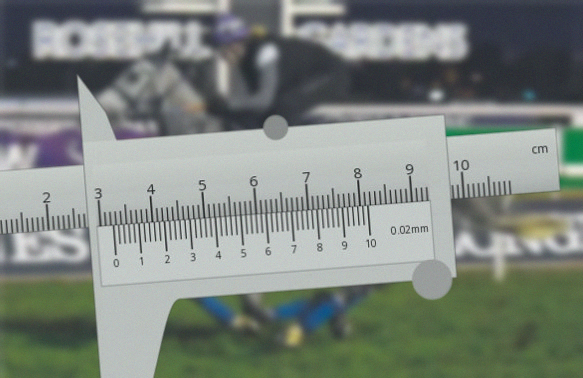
32.5 (mm)
